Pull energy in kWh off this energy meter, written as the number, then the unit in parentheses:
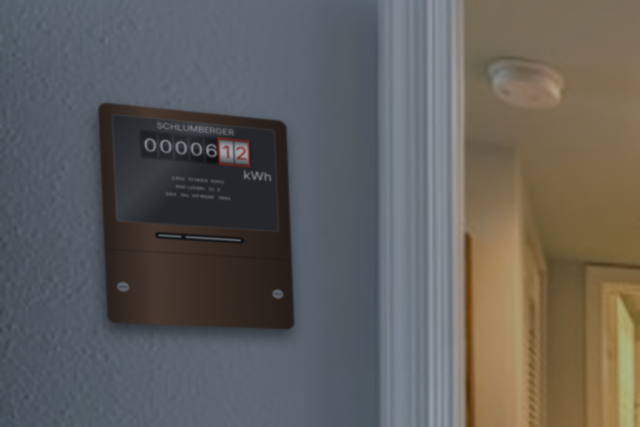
6.12 (kWh)
